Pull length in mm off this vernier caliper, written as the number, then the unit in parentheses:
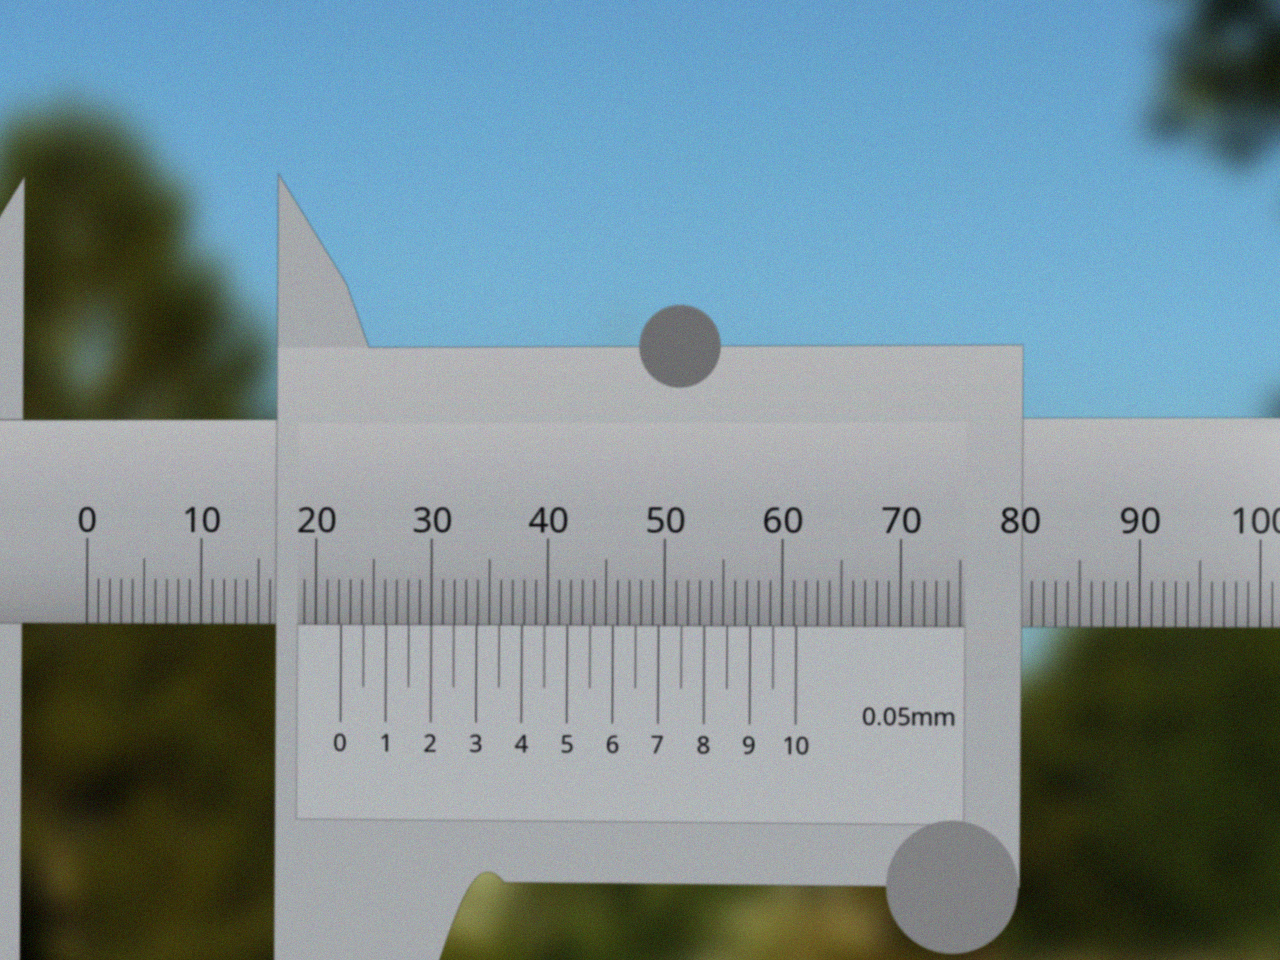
22.2 (mm)
